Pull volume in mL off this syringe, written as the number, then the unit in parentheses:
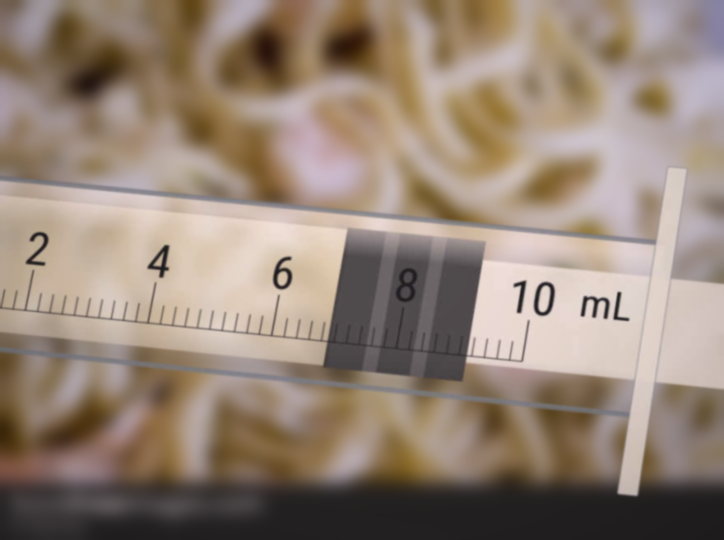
6.9 (mL)
